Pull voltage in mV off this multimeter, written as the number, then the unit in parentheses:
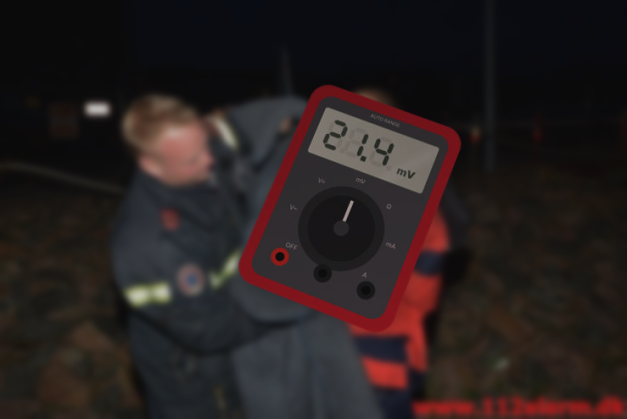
21.4 (mV)
